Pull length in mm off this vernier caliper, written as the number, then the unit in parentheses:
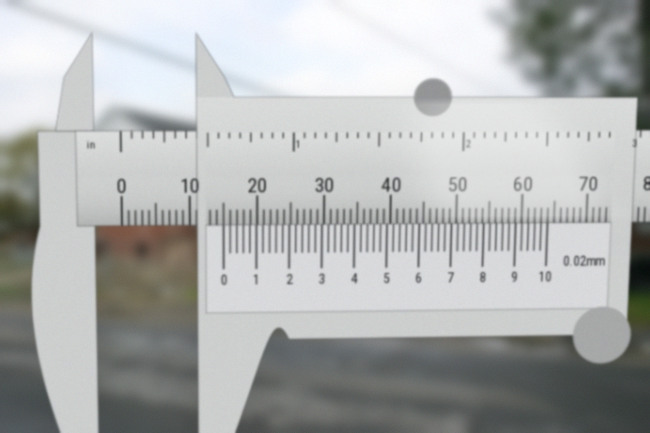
15.0 (mm)
